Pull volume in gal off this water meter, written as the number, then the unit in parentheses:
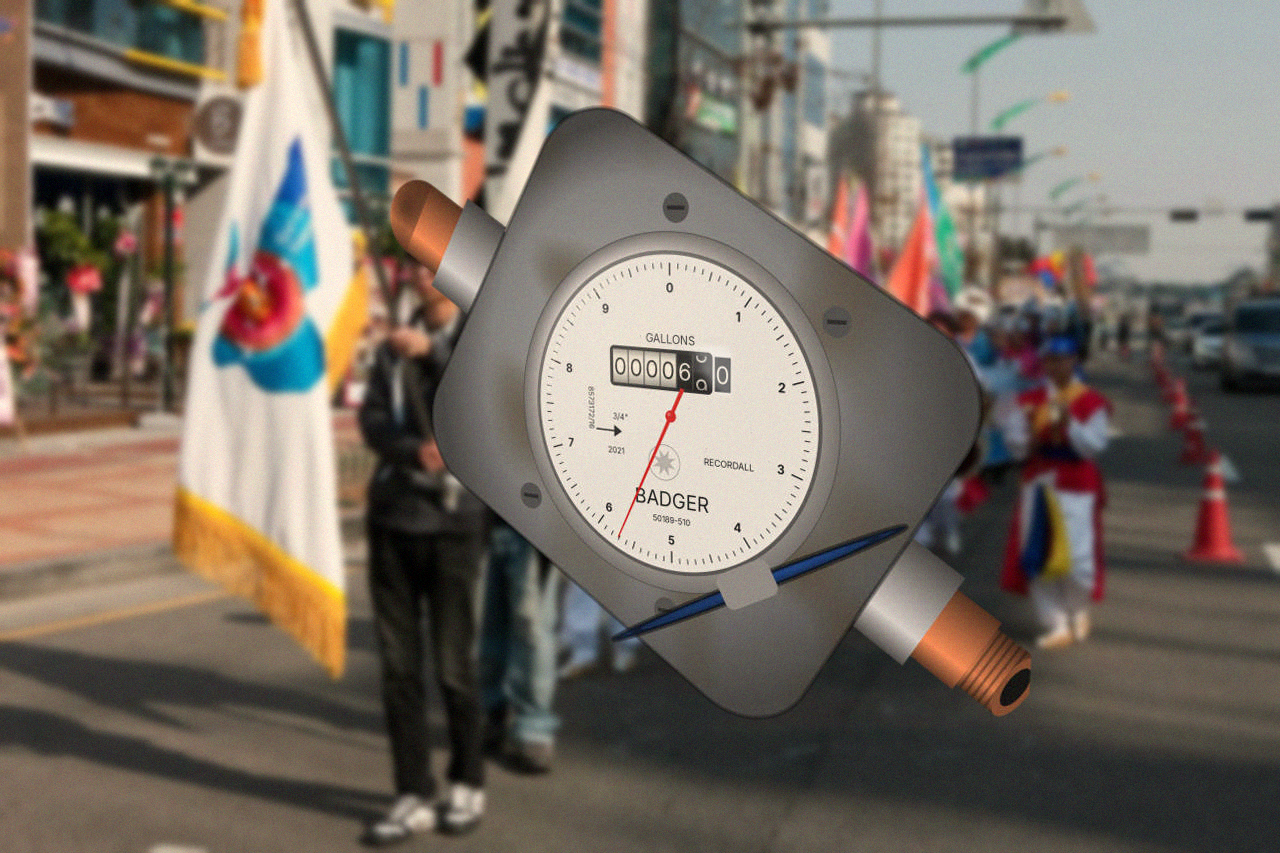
685.7 (gal)
